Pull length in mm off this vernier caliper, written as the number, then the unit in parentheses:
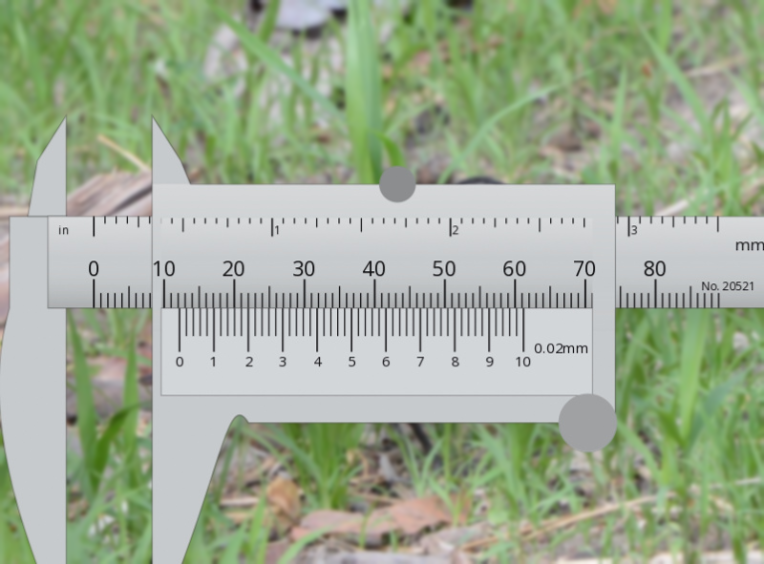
12.2 (mm)
